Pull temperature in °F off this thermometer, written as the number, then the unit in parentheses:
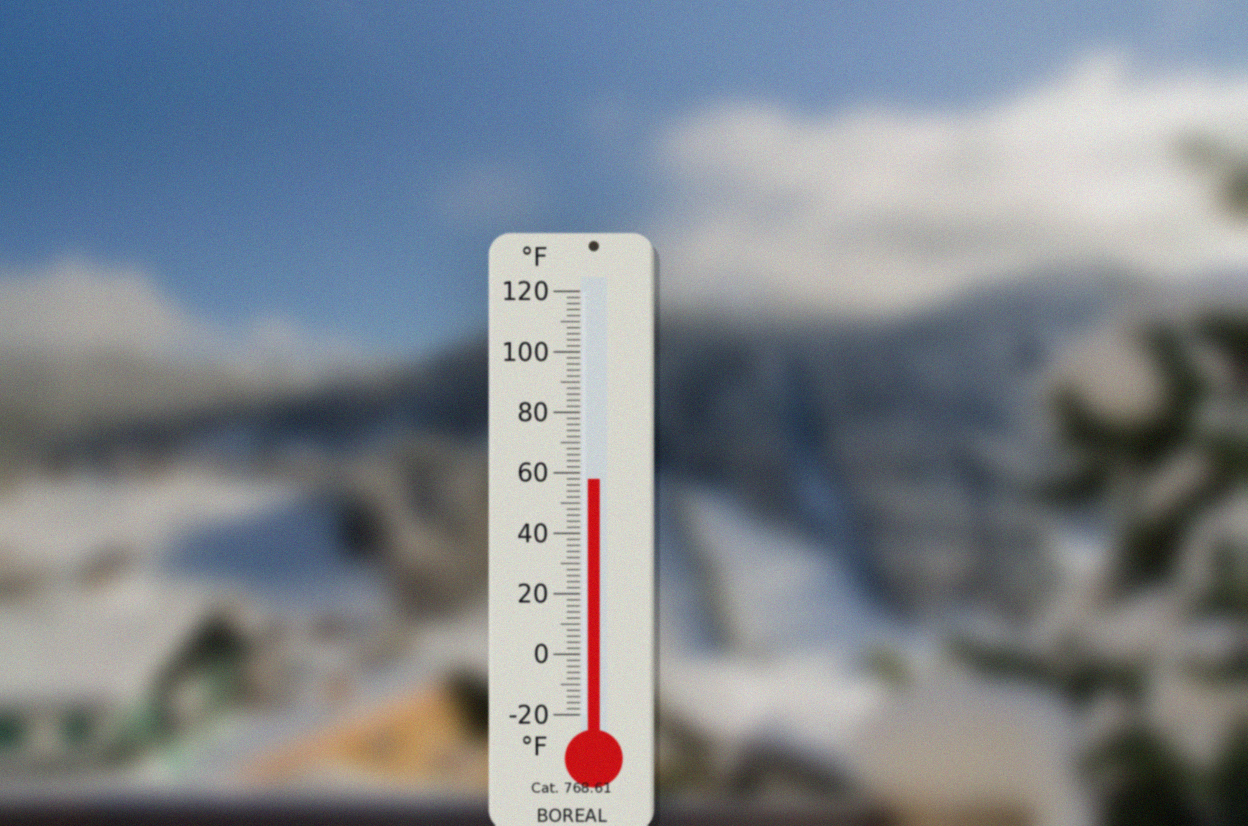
58 (°F)
